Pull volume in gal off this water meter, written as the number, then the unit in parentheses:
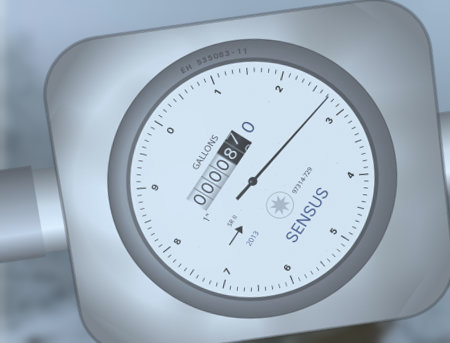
872.7 (gal)
